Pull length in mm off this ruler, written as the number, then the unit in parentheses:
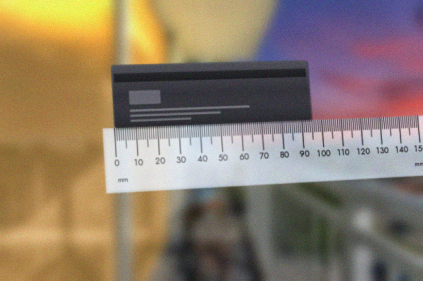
95 (mm)
